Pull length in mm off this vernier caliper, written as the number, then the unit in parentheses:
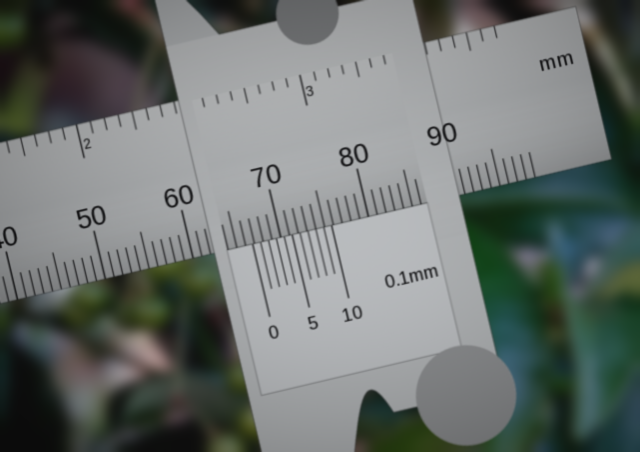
66.8 (mm)
